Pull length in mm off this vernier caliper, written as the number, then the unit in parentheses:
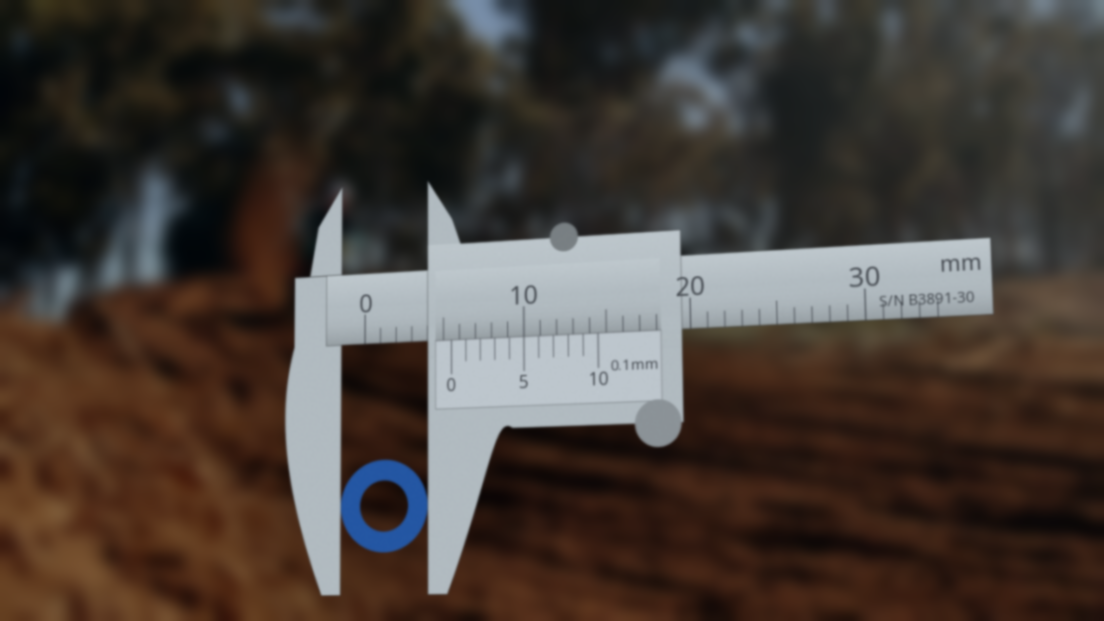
5.5 (mm)
